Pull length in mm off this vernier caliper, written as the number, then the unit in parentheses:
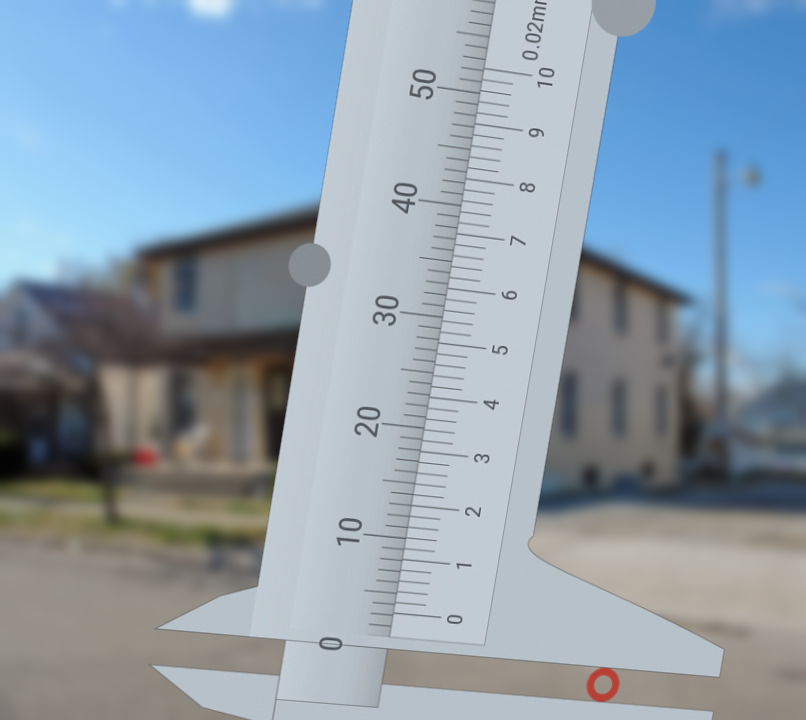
3.2 (mm)
